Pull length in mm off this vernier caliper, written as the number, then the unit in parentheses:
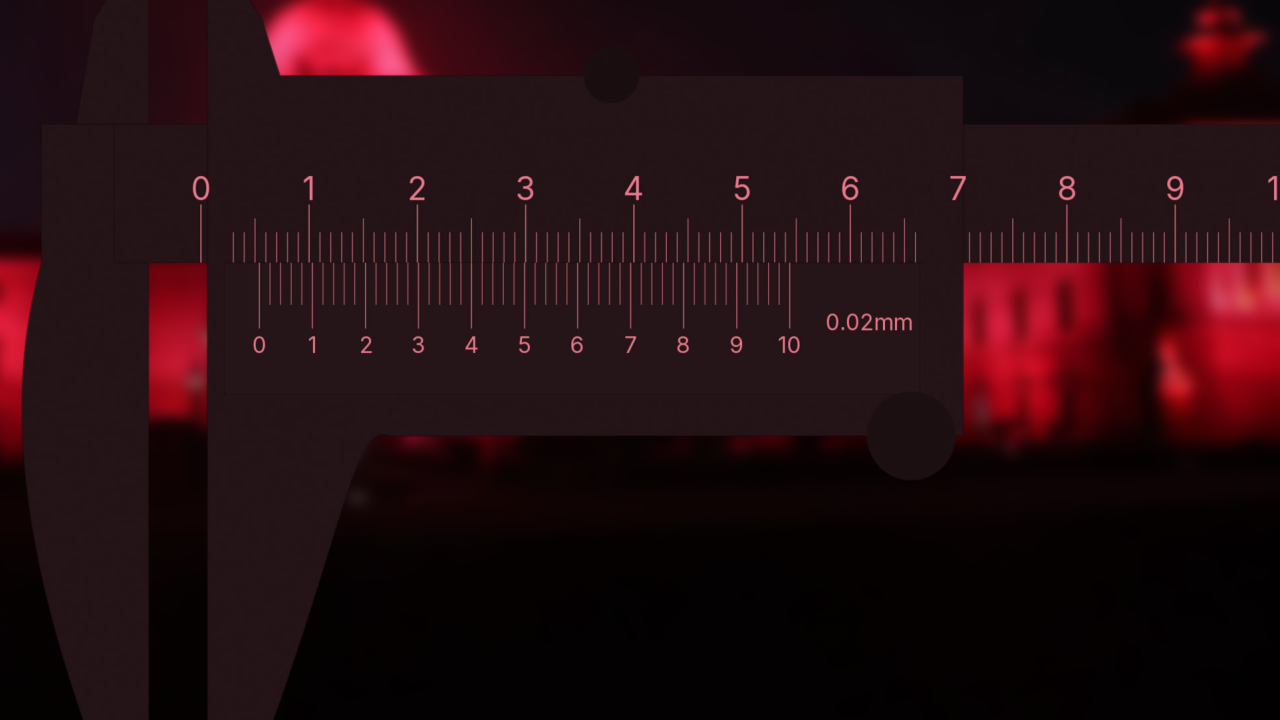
5.4 (mm)
